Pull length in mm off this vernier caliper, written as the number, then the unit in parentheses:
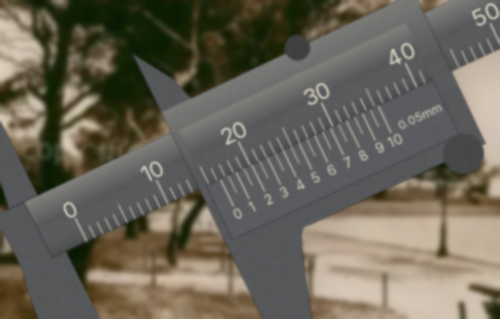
16.4 (mm)
